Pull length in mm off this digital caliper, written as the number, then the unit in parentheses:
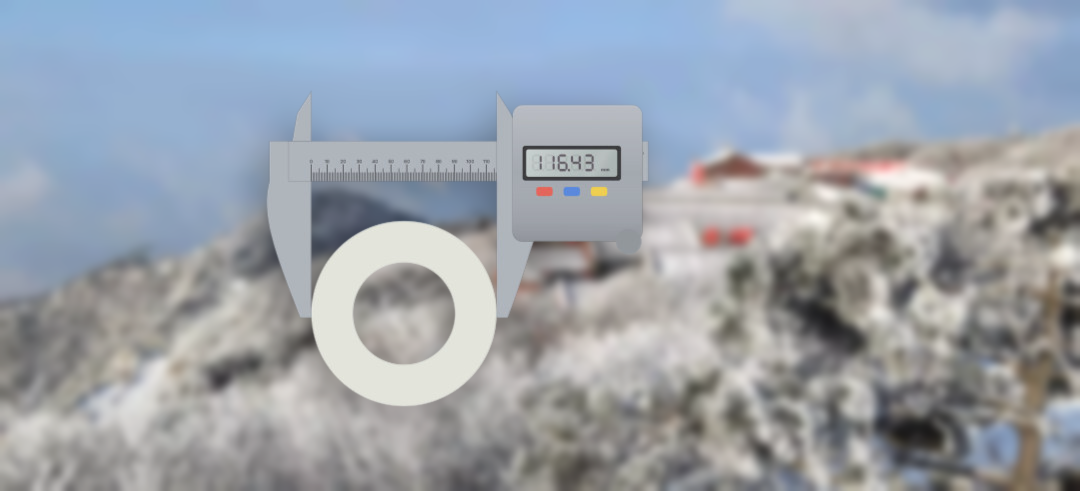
116.43 (mm)
